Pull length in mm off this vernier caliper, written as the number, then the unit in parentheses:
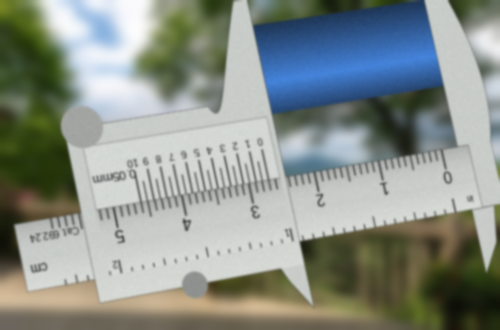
27.0 (mm)
